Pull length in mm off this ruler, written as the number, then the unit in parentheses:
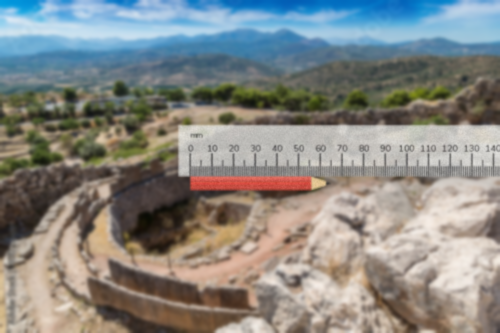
65 (mm)
